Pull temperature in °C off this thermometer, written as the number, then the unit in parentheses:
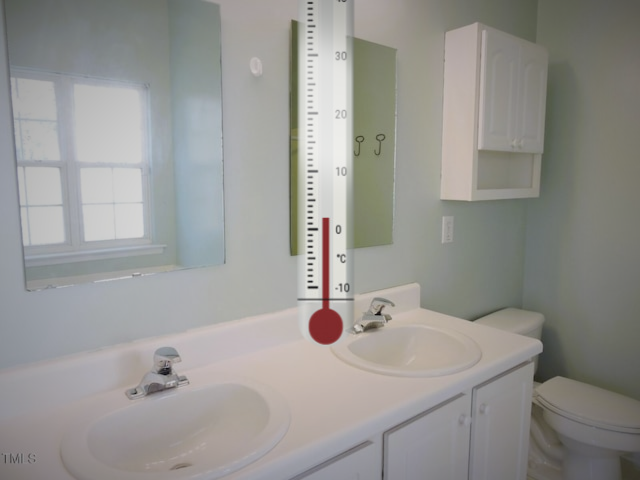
2 (°C)
